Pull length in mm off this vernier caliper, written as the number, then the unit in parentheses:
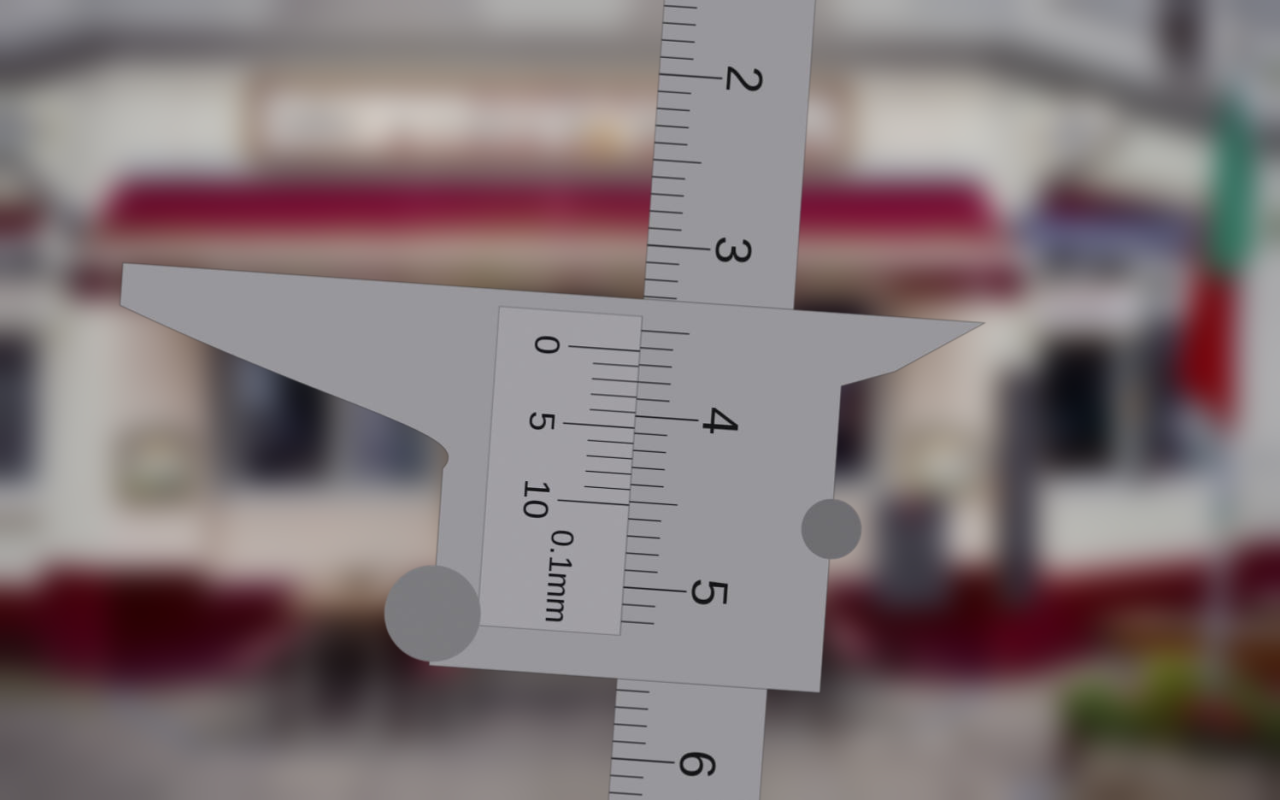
36.2 (mm)
